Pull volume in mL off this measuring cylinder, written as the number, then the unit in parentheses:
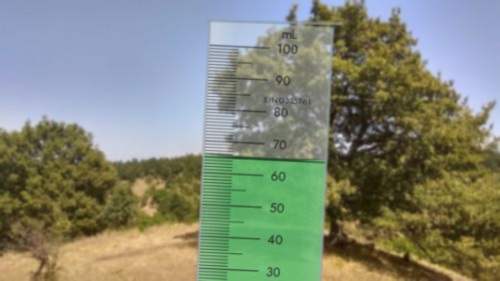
65 (mL)
